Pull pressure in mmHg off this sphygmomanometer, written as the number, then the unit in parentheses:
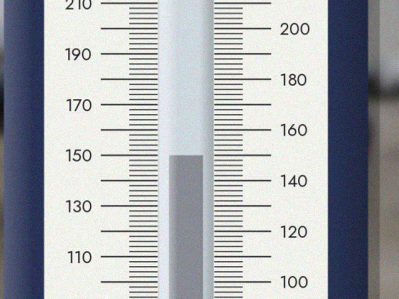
150 (mmHg)
